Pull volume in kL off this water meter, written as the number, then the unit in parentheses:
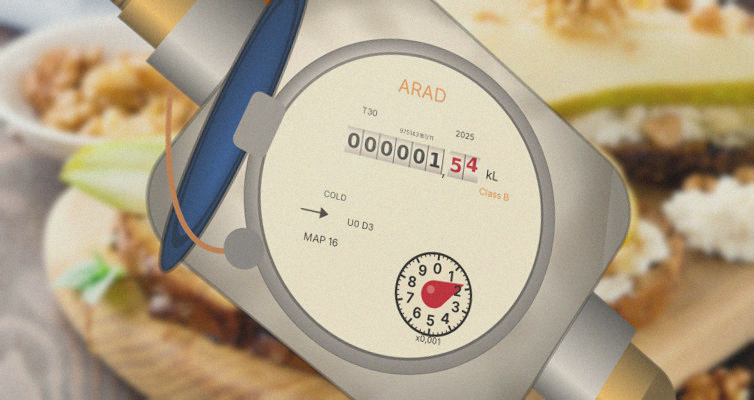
1.541 (kL)
